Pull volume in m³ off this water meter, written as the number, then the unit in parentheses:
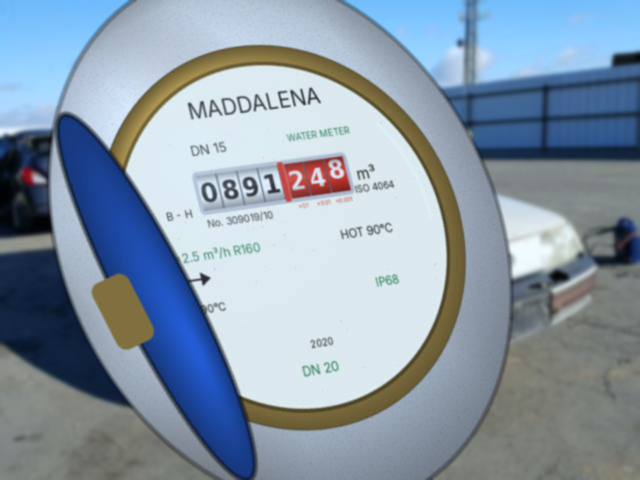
891.248 (m³)
